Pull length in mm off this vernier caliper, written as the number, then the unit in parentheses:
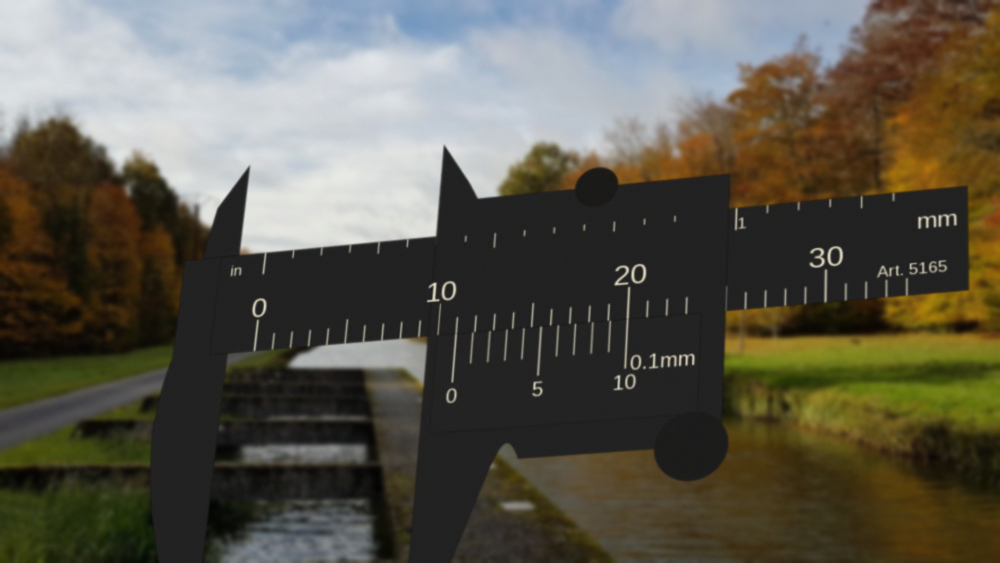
11.0 (mm)
